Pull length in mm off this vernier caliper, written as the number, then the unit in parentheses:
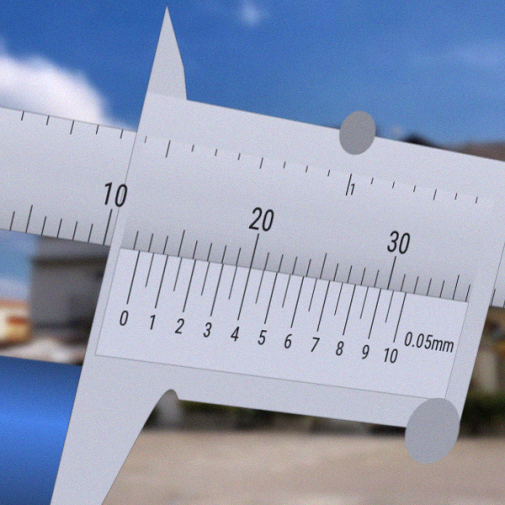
12.4 (mm)
